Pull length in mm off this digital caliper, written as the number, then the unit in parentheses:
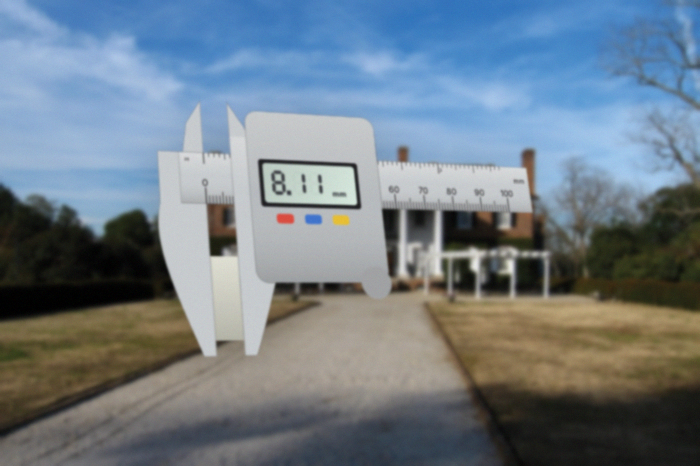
8.11 (mm)
